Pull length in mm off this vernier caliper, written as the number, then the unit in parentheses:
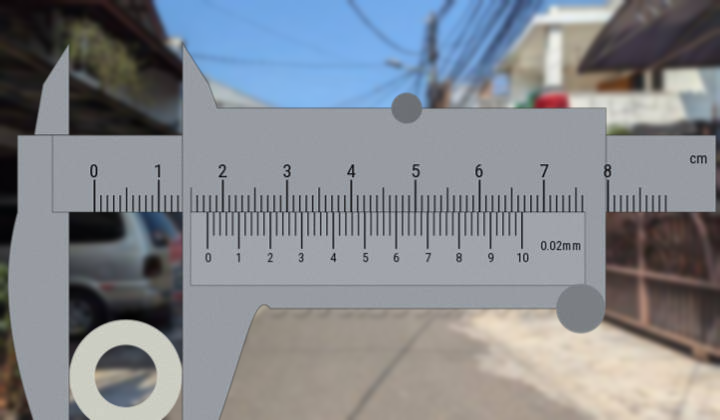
17.6 (mm)
